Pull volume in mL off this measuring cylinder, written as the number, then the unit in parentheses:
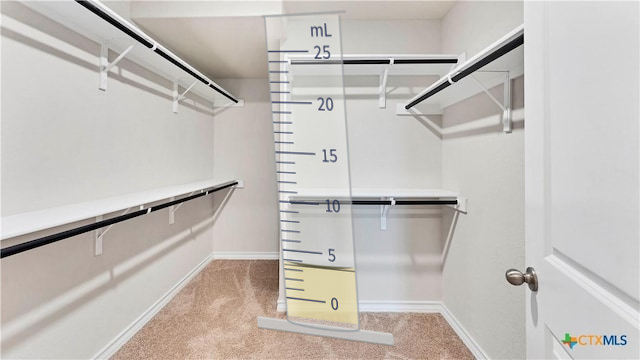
3.5 (mL)
